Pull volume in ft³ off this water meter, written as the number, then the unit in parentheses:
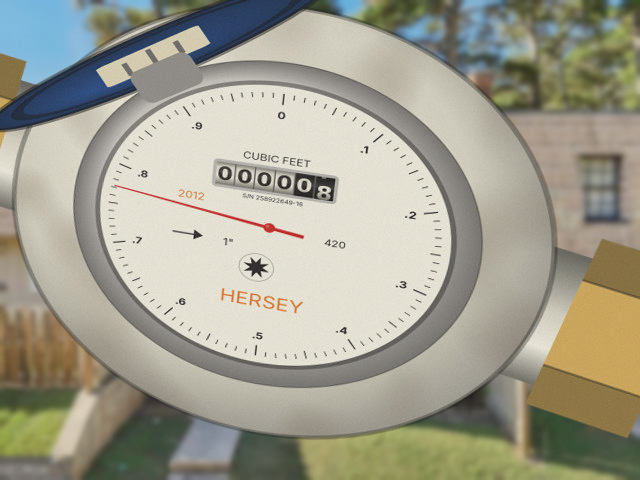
7.77 (ft³)
